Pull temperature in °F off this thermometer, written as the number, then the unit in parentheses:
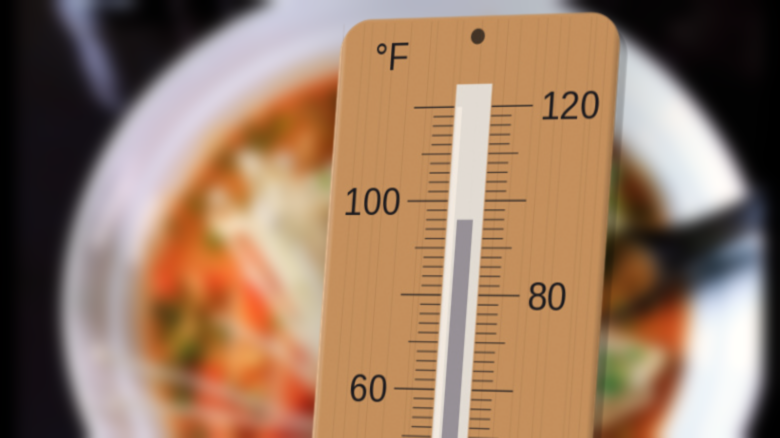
96 (°F)
